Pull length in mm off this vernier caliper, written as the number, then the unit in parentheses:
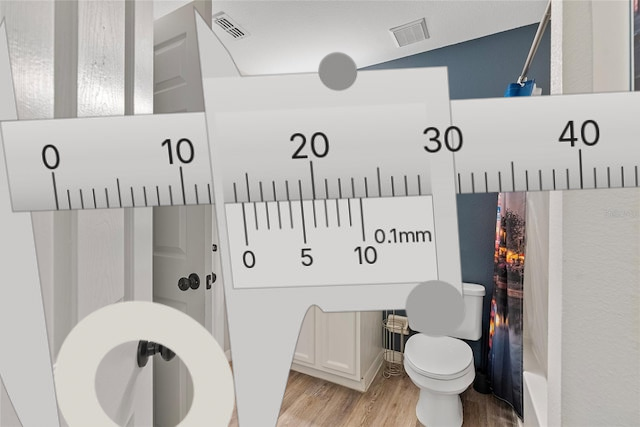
14.5 (mm)
